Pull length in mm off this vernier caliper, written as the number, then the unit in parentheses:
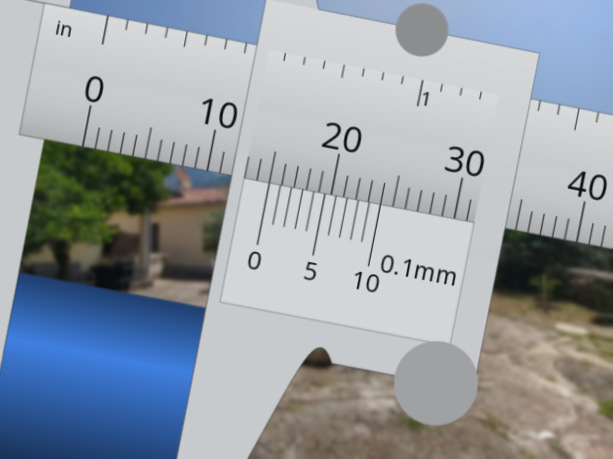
15.0 (mm)
